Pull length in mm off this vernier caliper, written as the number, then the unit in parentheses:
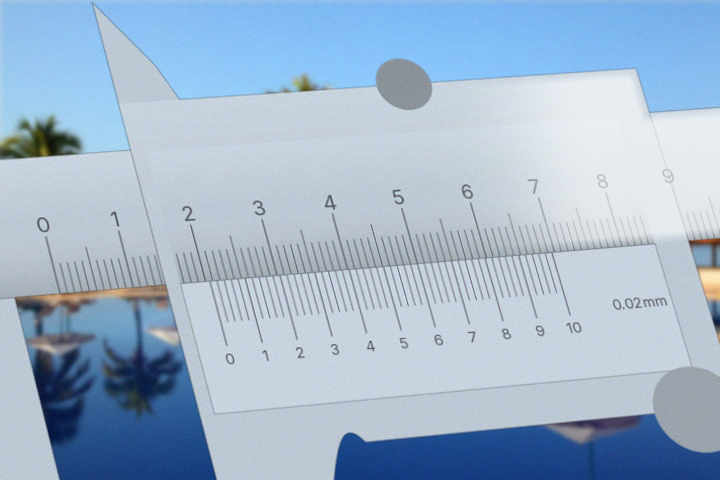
20.6 (mm)
